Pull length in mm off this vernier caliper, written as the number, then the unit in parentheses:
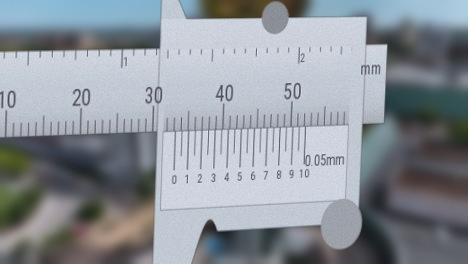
33.2 (mm)
